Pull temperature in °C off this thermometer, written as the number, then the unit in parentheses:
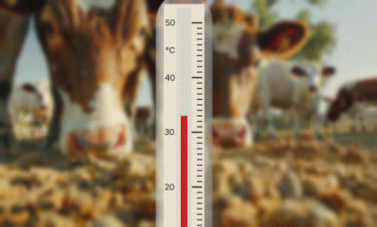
33 (°C)
